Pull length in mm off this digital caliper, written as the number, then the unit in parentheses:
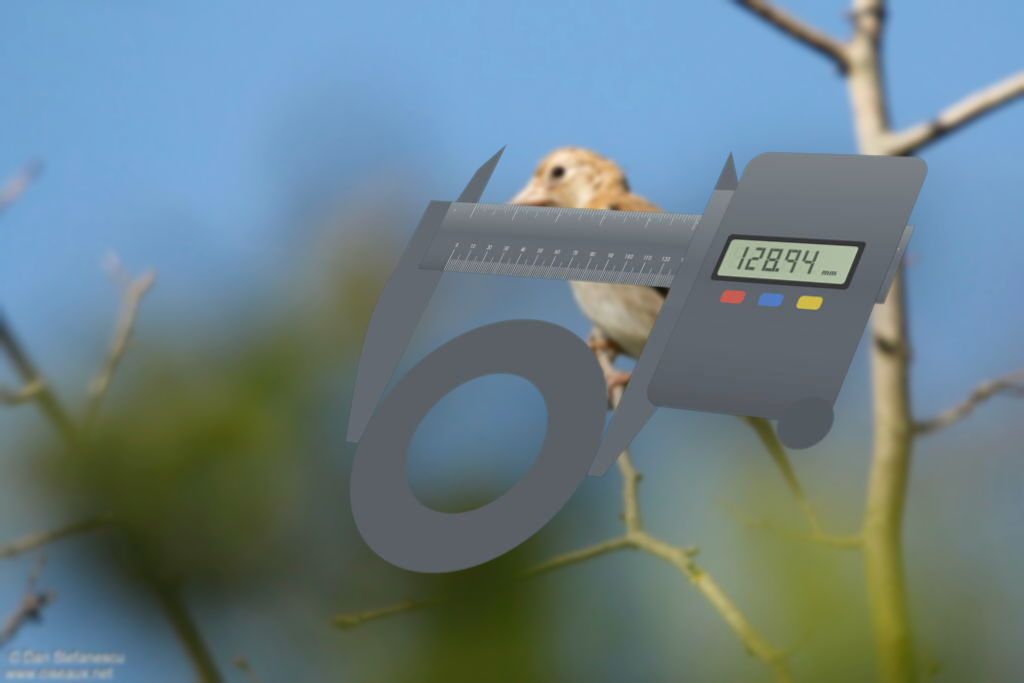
128.94 (mm)
